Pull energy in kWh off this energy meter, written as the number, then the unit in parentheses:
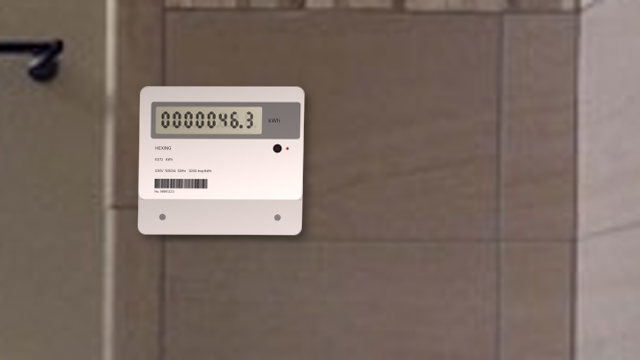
46.3 (kWh)
